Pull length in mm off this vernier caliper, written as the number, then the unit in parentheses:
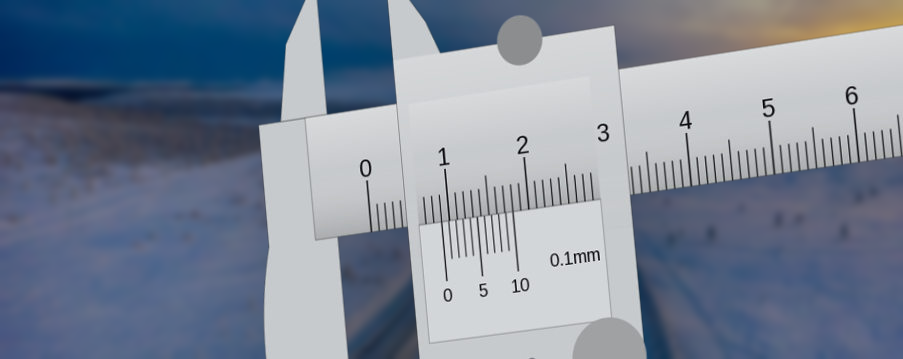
9.0 (mm)
